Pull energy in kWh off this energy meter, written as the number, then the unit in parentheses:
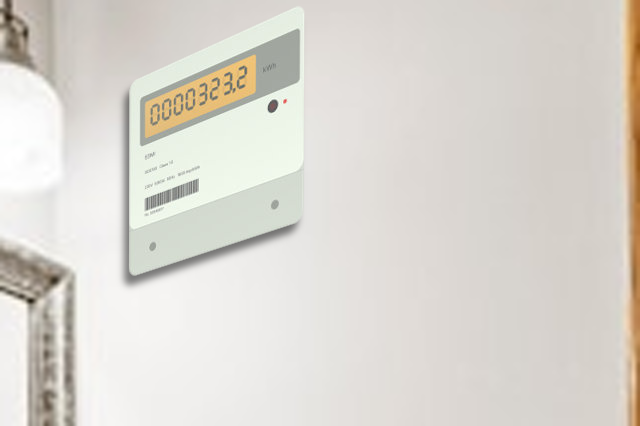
323.2 (kWh)
